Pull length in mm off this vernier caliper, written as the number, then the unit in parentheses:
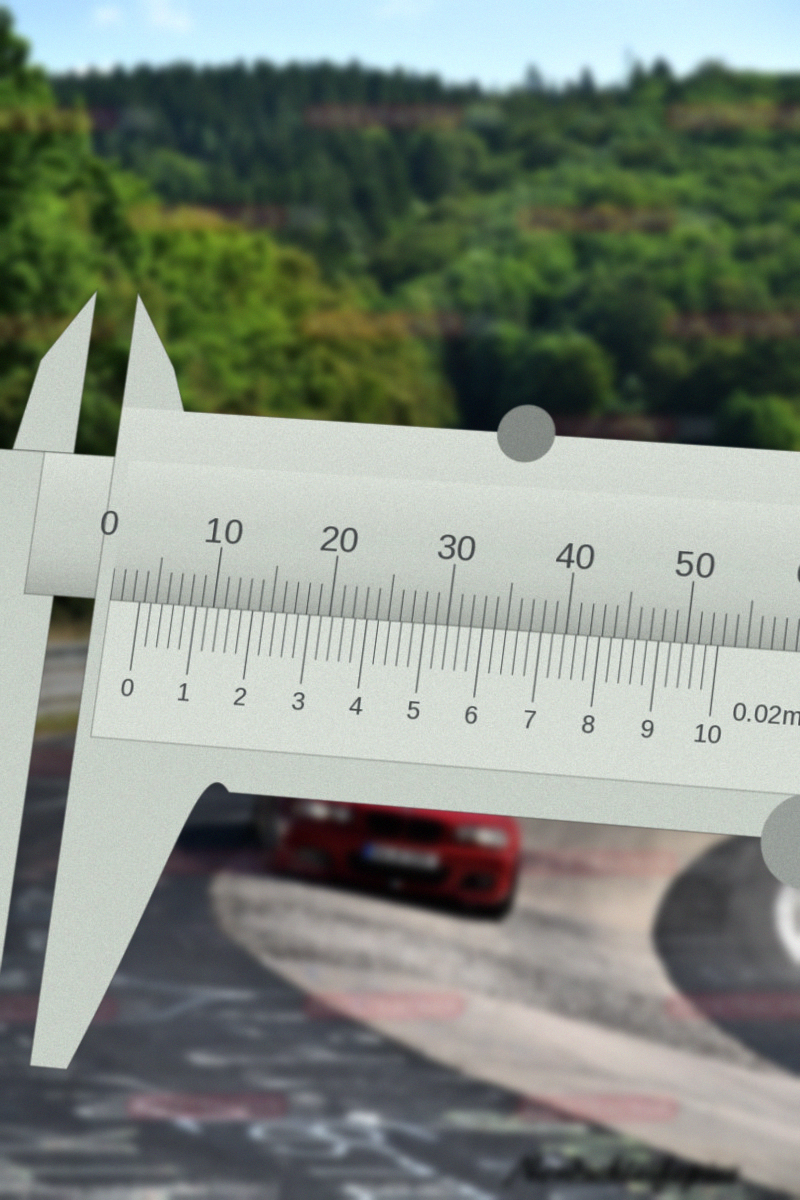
3.6 (mm)
